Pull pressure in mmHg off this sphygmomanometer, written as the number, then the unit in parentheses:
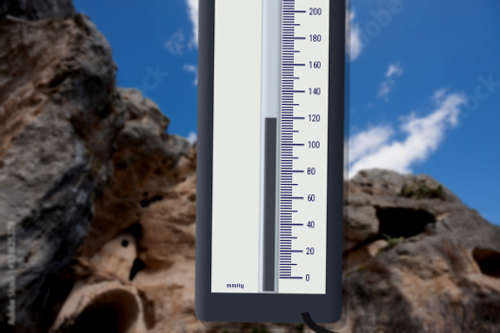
120 (mmHg)
